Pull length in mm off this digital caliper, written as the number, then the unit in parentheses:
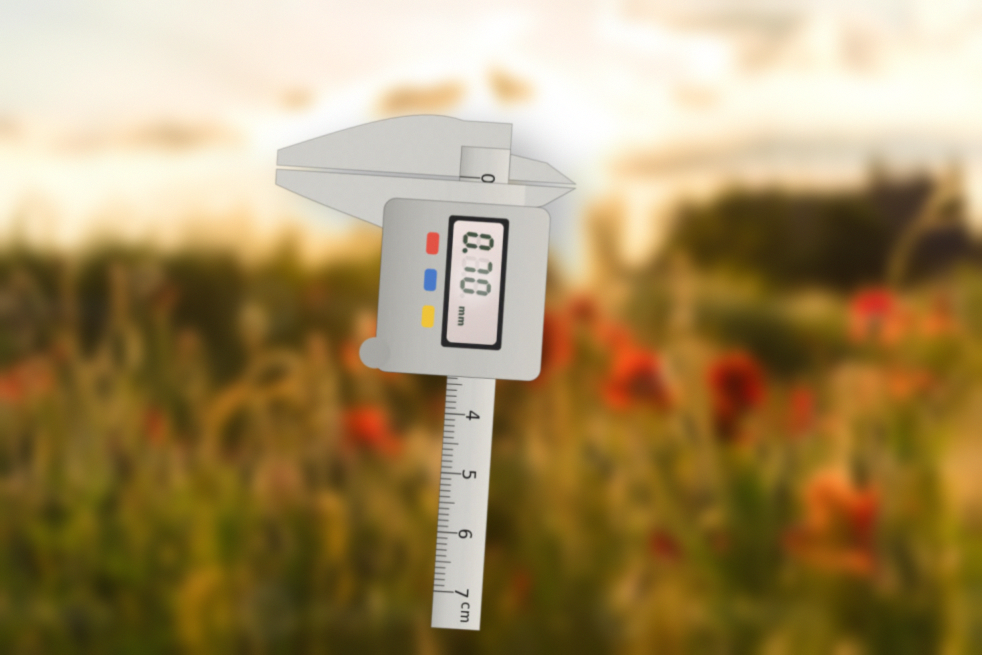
0.70 (mm)
